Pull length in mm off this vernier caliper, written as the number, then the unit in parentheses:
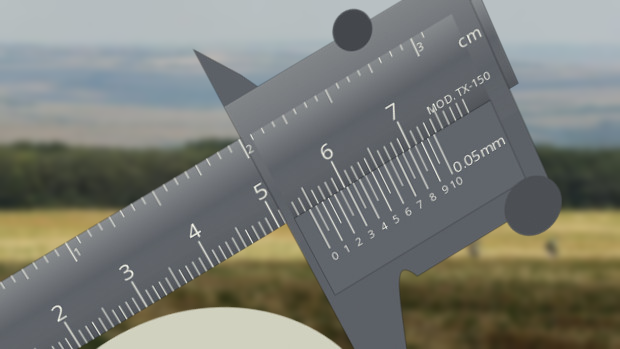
54.6 (mm)
